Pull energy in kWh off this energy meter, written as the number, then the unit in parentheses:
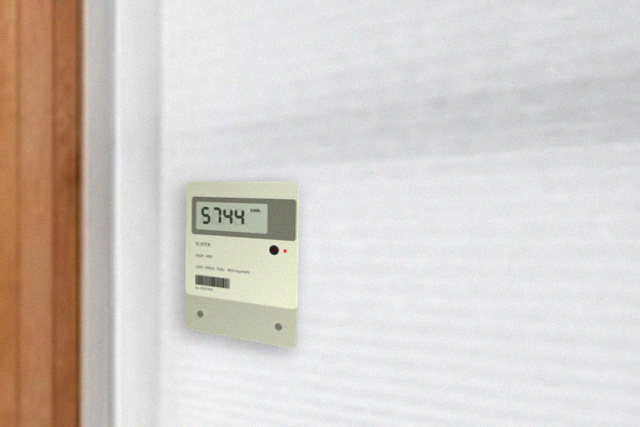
5744 (kWh)
